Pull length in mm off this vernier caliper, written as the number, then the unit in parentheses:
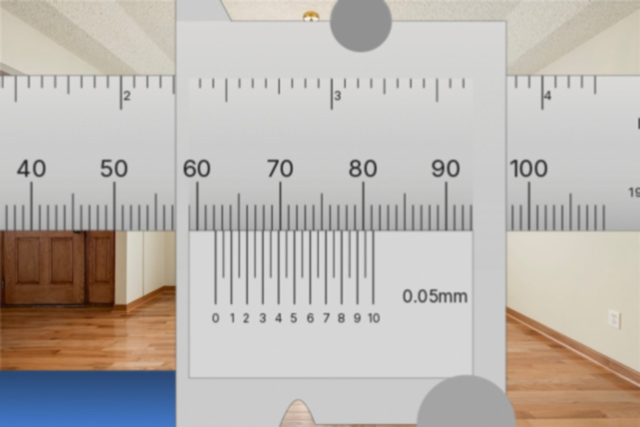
62.2 (mm)
